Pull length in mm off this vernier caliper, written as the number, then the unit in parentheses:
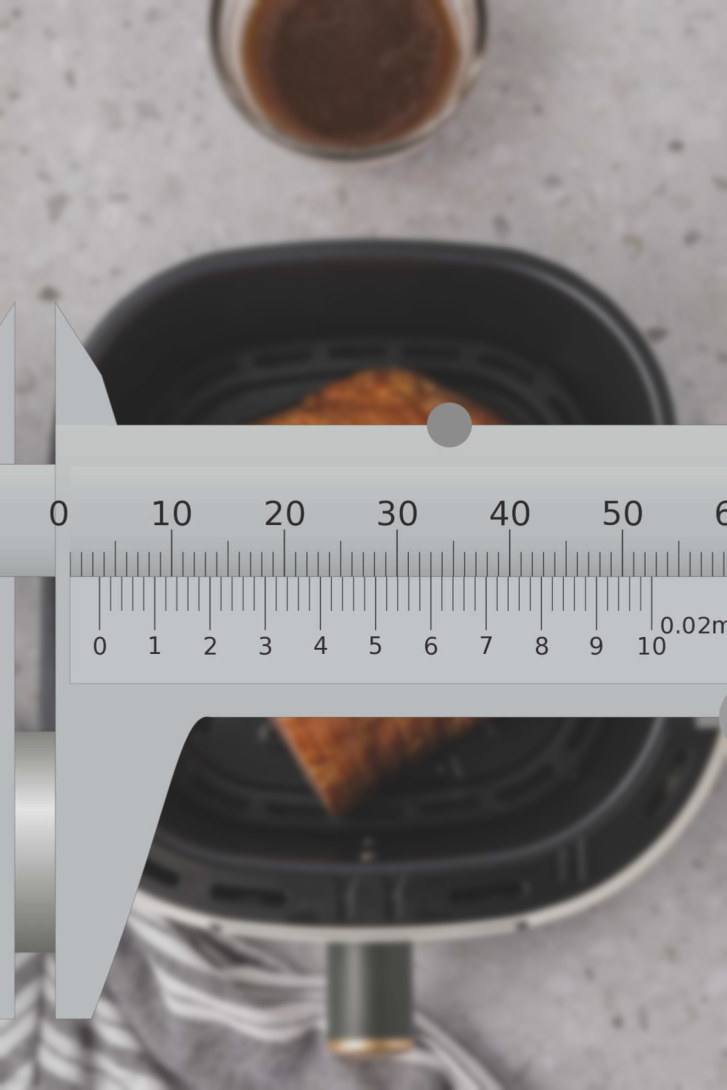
3.6 (mm)
